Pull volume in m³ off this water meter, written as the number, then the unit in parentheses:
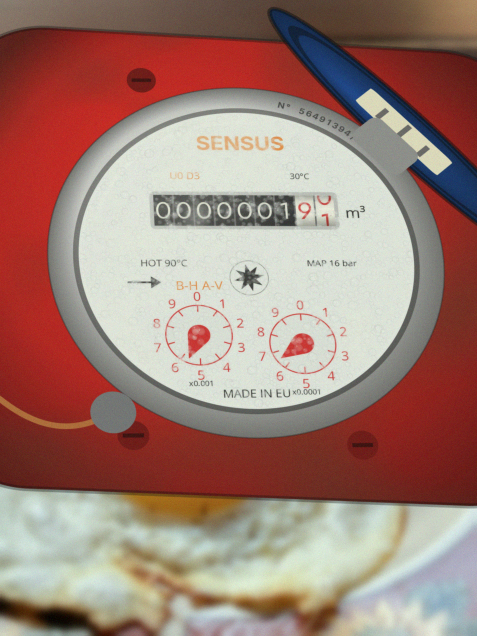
1.9056 (m³)
